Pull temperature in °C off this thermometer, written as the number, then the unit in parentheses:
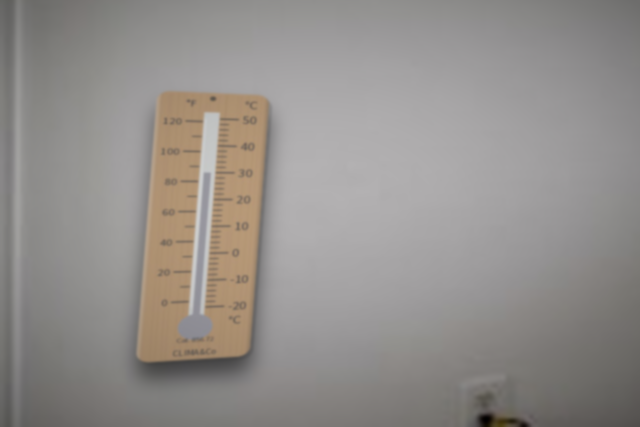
30 (°C)
